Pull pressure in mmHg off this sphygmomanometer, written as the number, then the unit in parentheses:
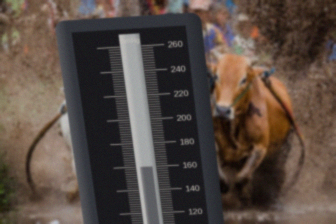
160 (mmHg)
